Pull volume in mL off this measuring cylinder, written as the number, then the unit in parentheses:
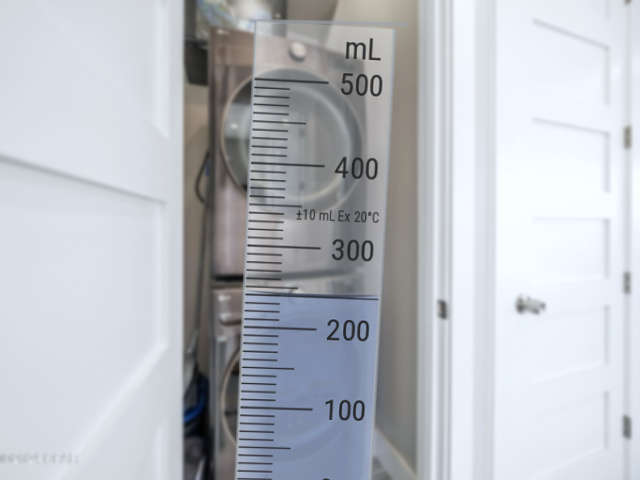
240 (mL)
